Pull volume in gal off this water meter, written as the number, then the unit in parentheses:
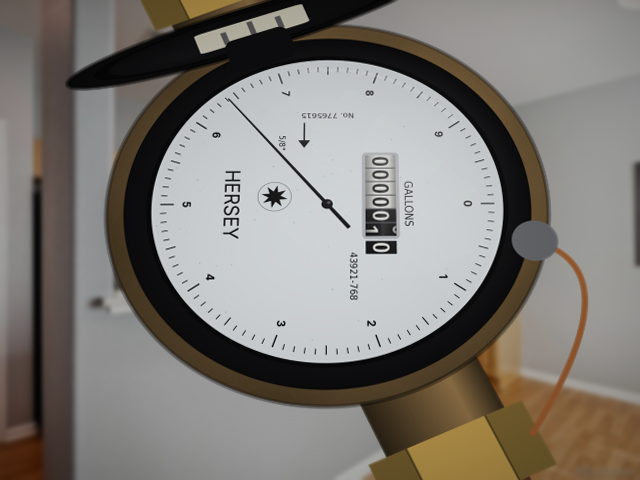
6.4 (gal)
